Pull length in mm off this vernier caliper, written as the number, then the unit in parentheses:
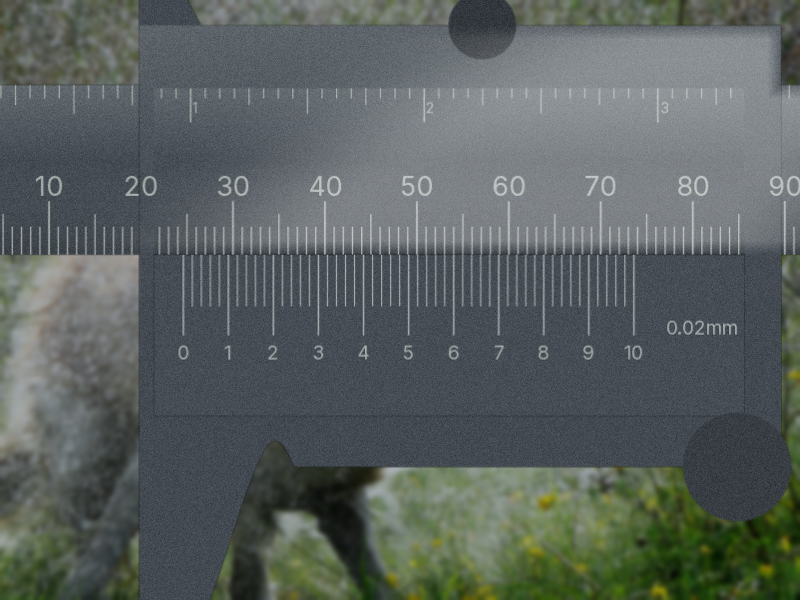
24.6 (mm)
